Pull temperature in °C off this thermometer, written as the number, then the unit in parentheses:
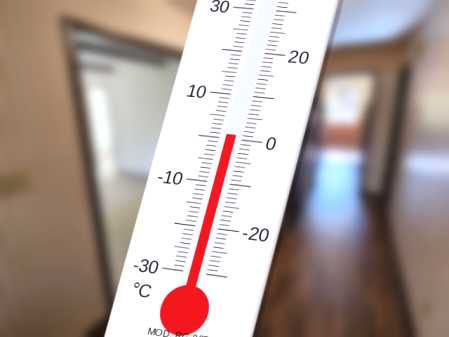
1 (°C)
